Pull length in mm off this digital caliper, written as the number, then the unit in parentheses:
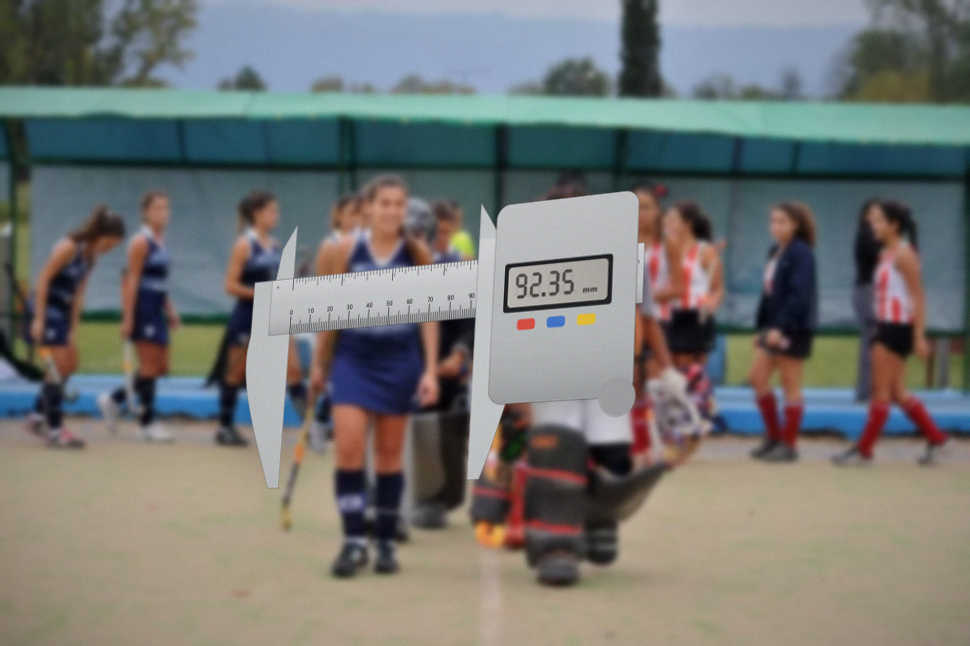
92.35 (mm)
